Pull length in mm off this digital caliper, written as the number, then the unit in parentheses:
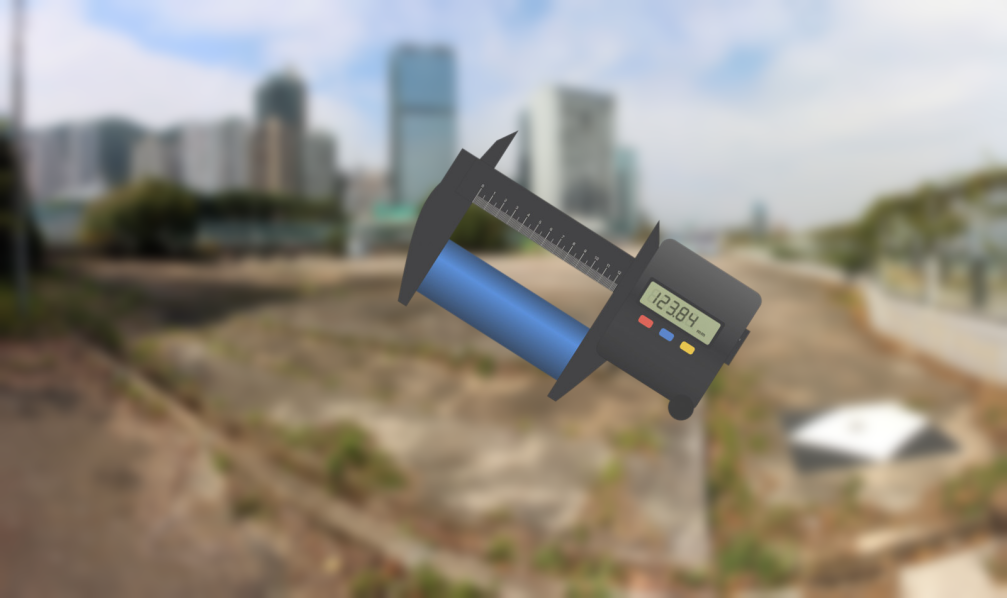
123.84 (mm)
